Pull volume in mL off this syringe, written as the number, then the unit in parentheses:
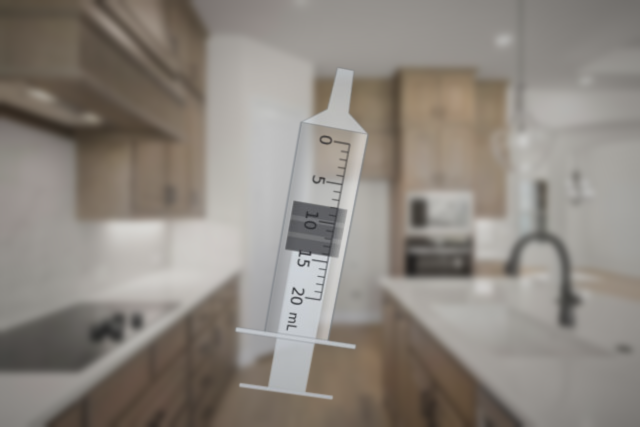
8 (mL)
